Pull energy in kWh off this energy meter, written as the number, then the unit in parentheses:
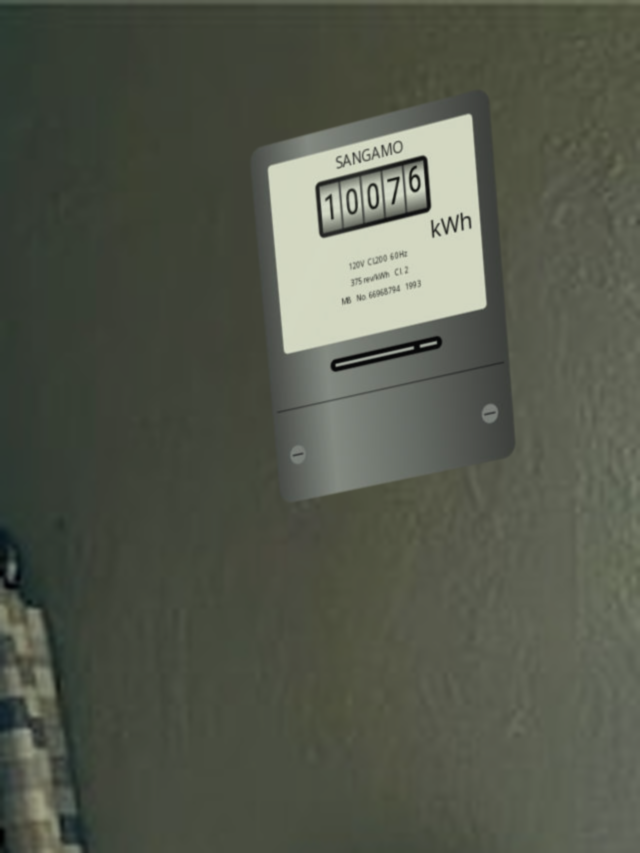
10076 (kWh)
